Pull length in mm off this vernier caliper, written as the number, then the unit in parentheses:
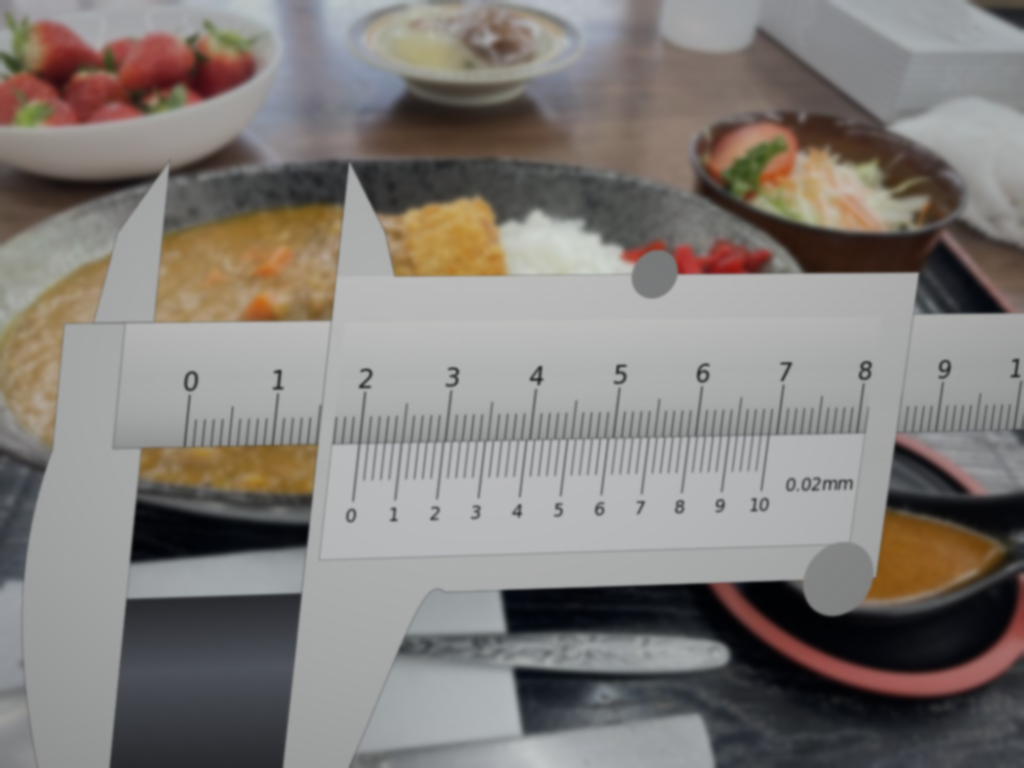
20.0 (mm)
